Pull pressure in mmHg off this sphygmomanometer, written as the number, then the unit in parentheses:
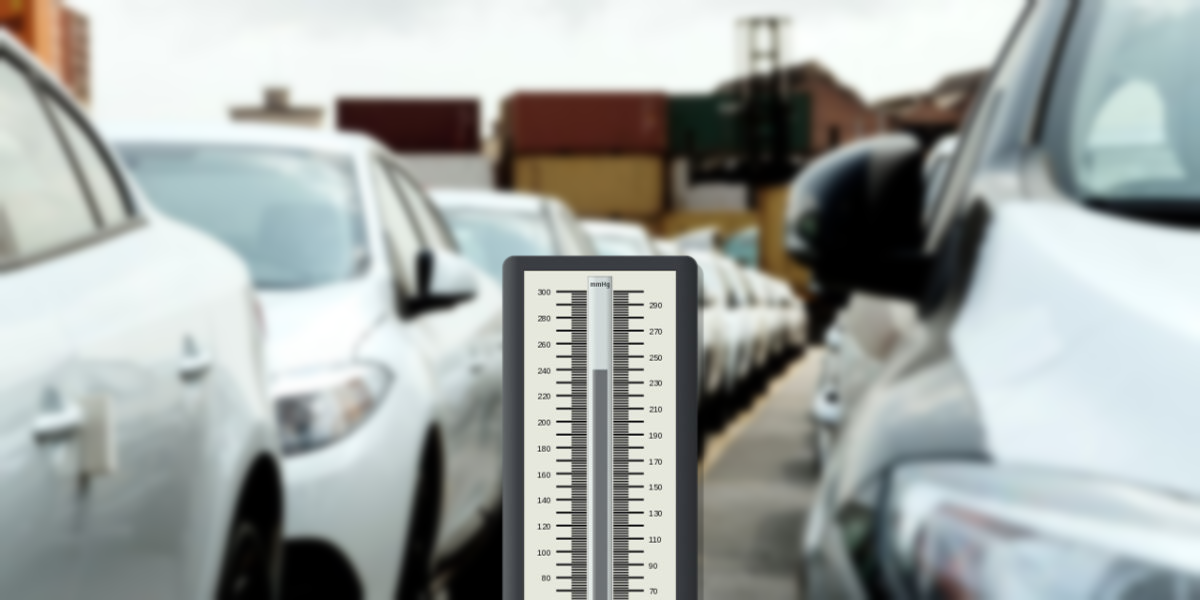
240 (mmHg)
